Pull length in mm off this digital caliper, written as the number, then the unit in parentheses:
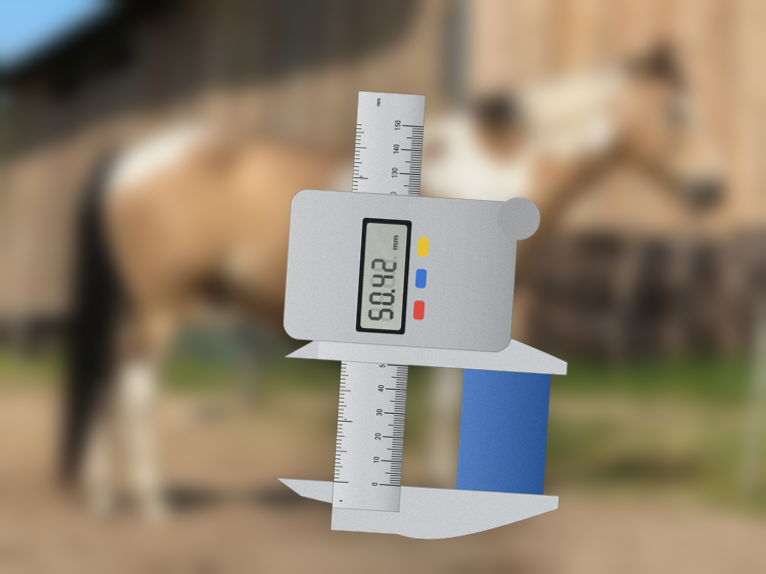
50.42 (mm)
